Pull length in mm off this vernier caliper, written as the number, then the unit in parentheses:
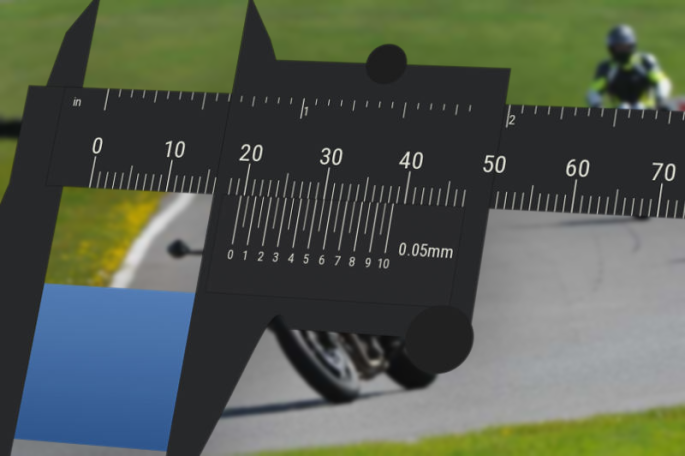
19.6 (mm)
